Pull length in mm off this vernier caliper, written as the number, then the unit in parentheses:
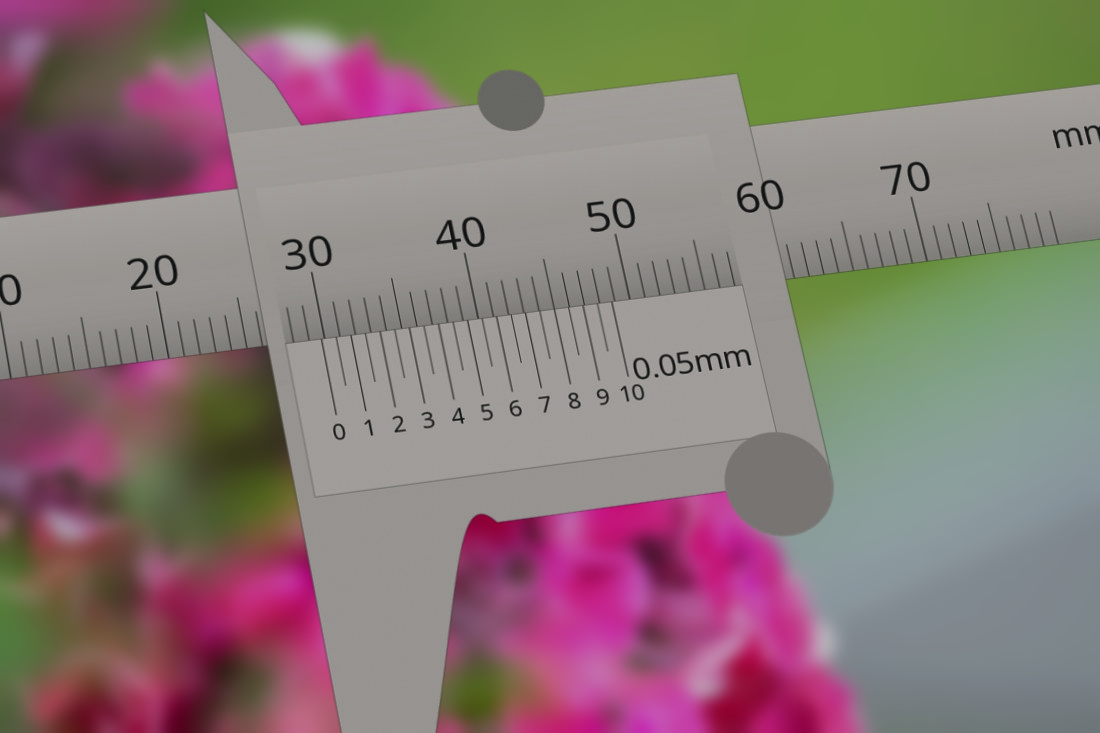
29.8 (mm)
